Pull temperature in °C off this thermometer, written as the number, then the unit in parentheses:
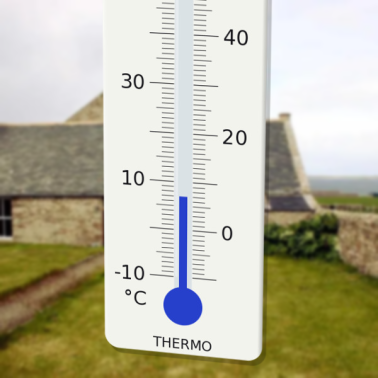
7 (°C)
